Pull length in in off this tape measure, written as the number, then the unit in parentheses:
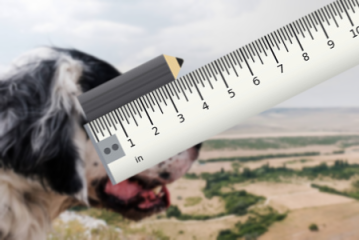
4 (in)
